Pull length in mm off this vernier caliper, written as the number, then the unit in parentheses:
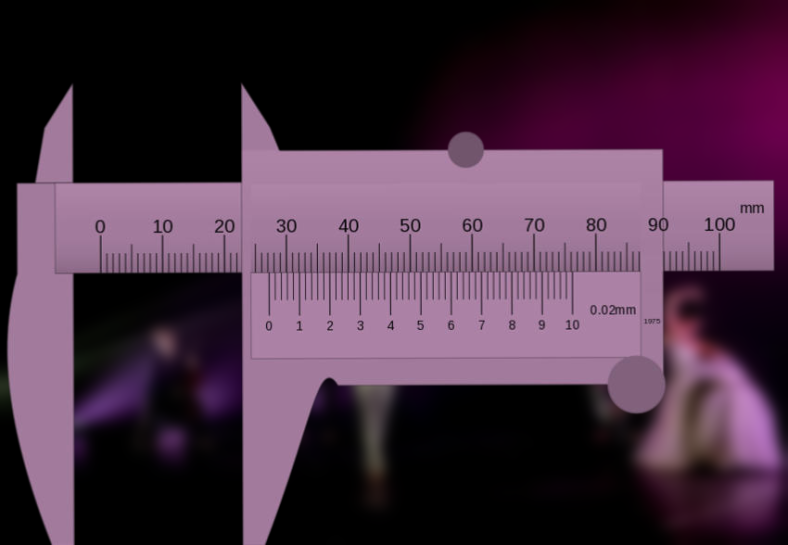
27.2 (mm)
